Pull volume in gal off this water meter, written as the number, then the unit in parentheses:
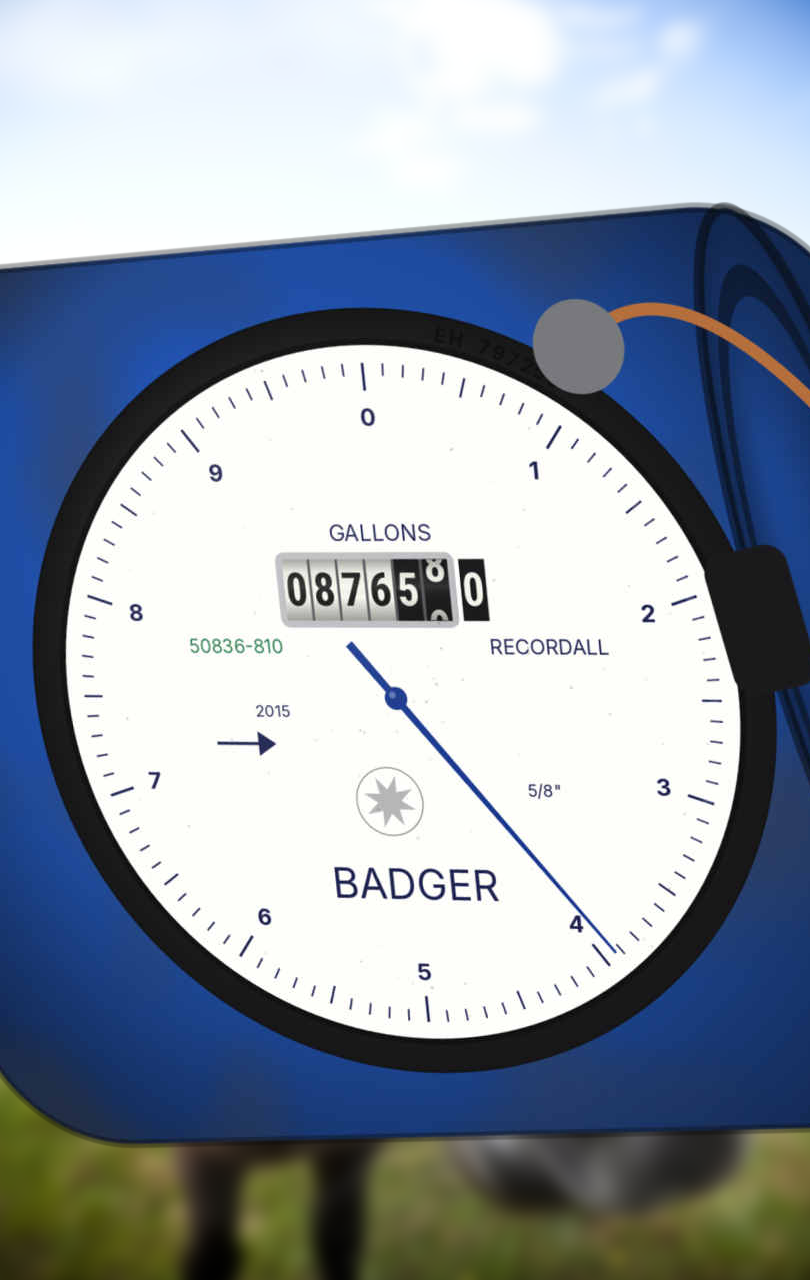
876583.9 (gal)
